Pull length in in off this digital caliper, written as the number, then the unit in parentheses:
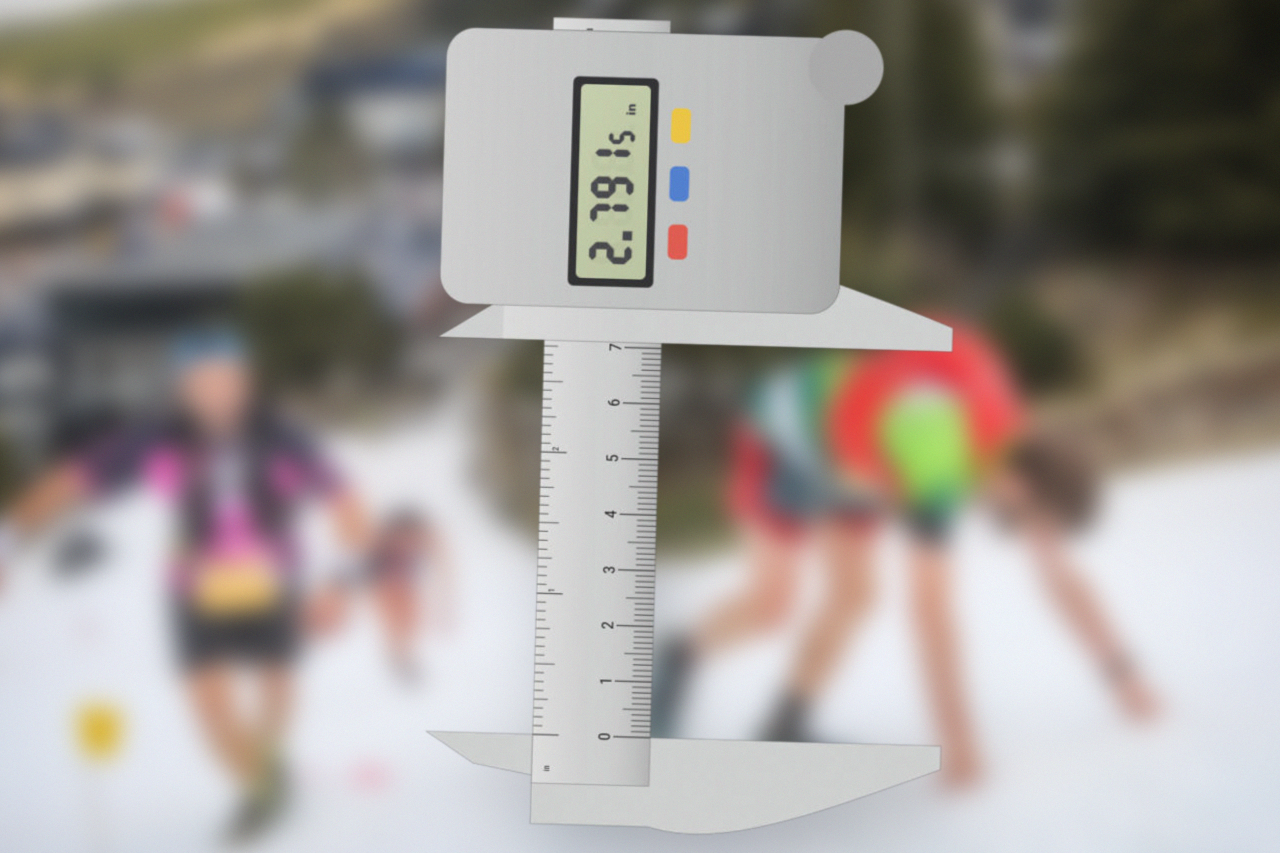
2.7915 (in)
